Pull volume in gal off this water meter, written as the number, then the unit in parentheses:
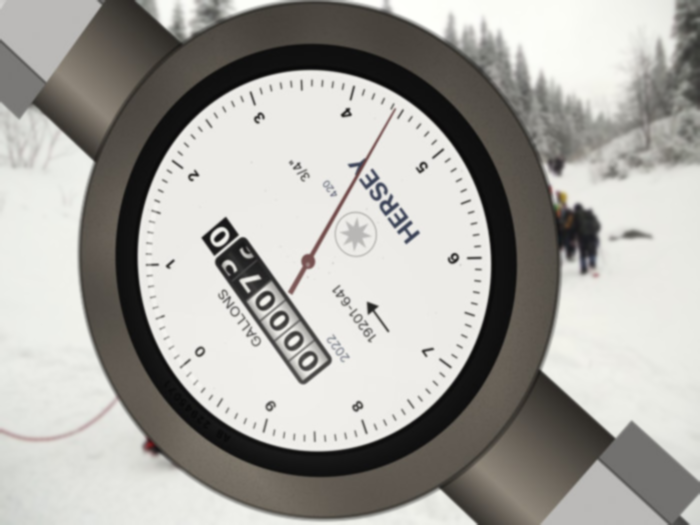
754.4 (gal)
